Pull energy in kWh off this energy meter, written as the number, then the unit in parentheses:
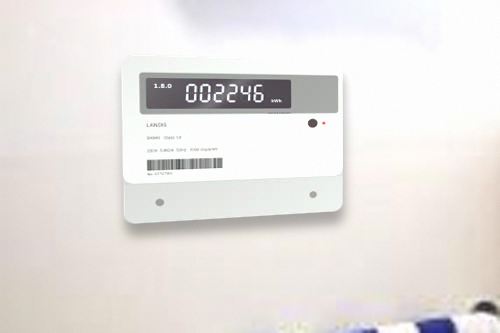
2246 (kWh)
